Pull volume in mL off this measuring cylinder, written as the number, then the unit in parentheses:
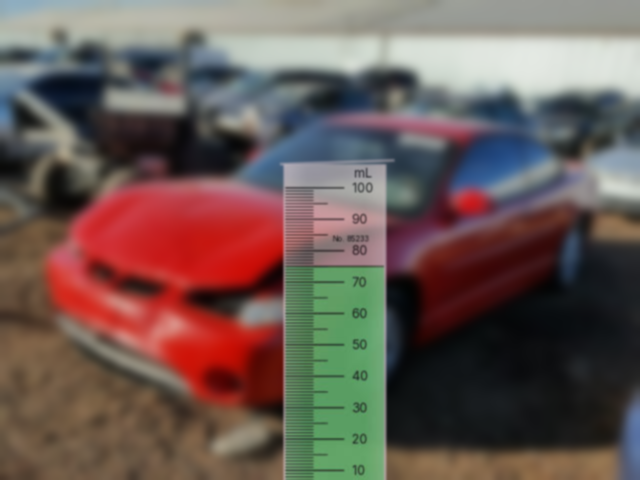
75 (mL)
